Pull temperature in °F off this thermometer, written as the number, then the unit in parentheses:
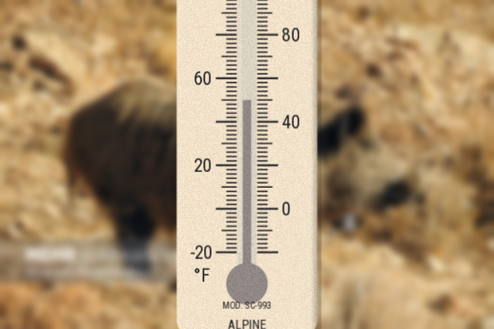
50 (°F)
